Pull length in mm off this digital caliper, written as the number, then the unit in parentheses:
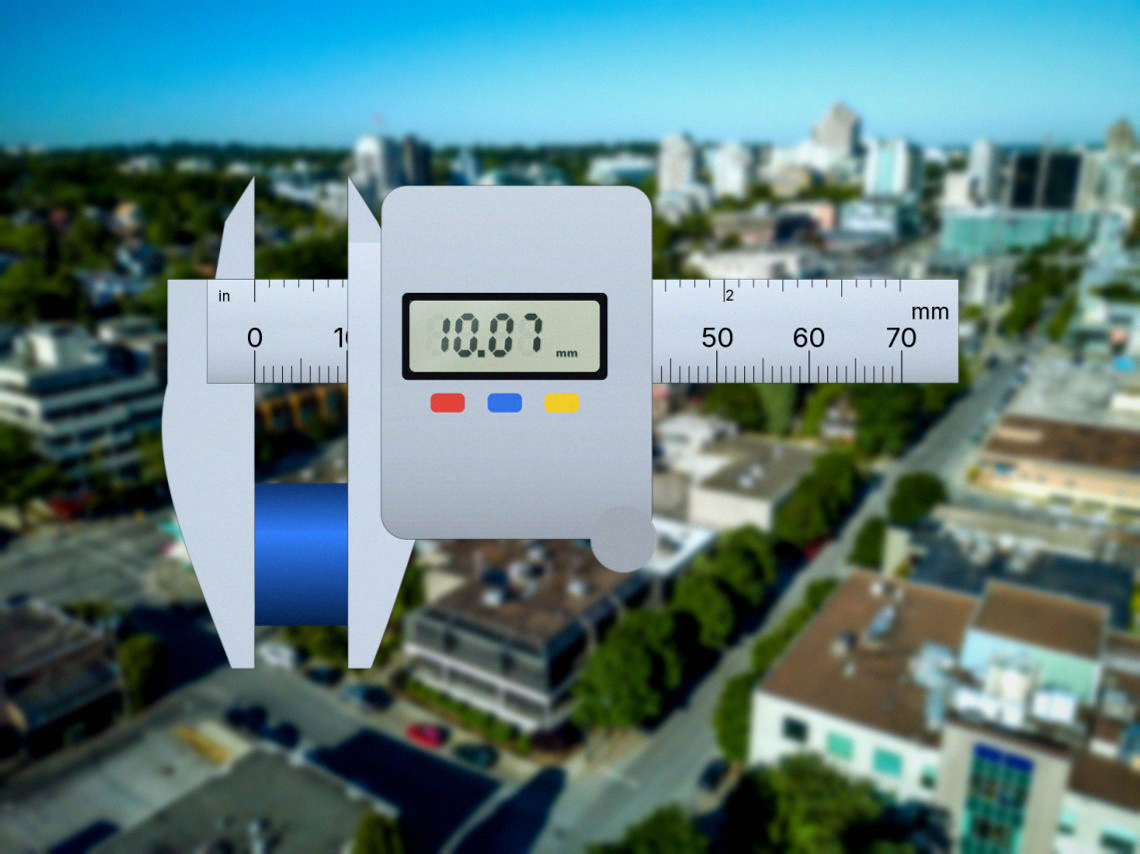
10.07 (mm)
